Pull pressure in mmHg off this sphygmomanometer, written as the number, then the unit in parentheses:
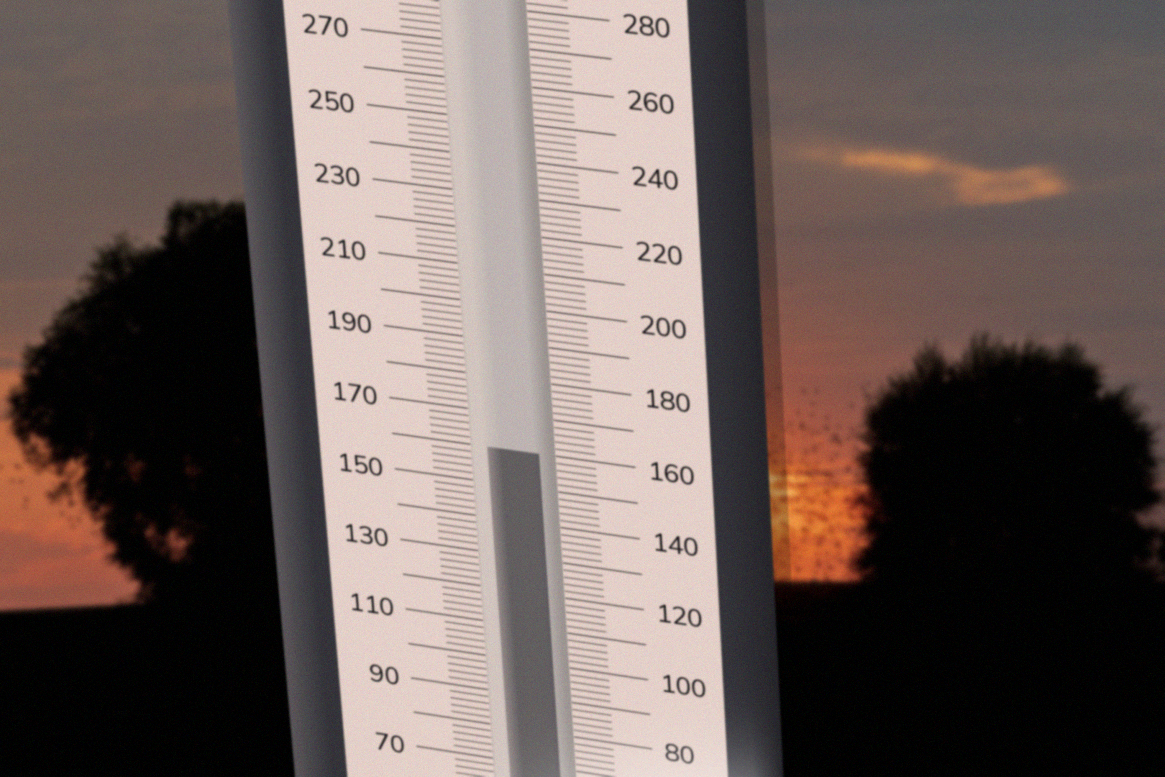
160 (mmHg)
